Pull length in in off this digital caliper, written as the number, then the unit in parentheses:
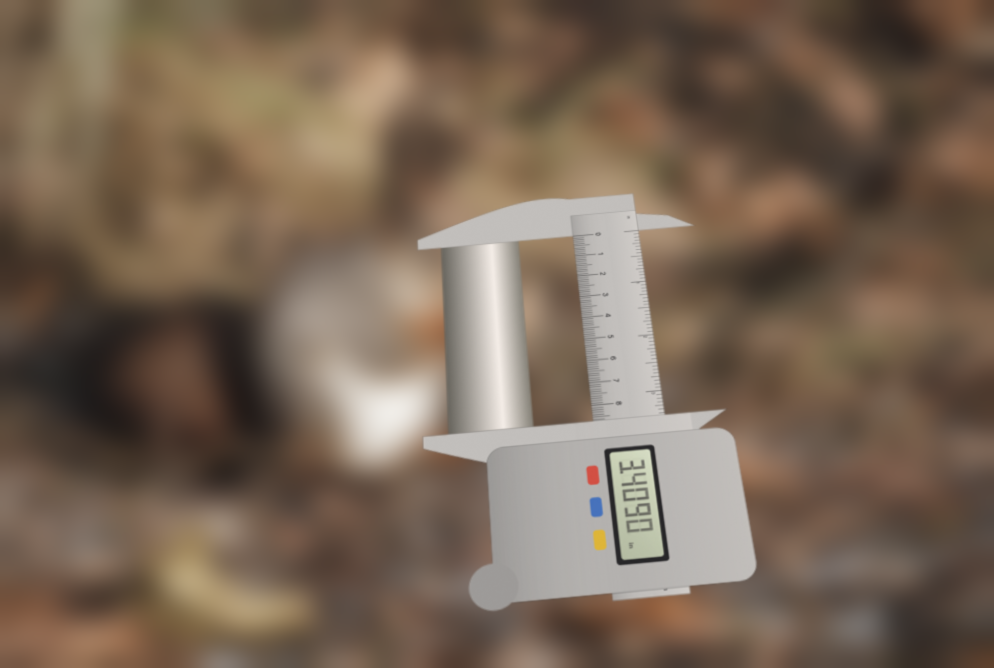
3.4090 (in)
